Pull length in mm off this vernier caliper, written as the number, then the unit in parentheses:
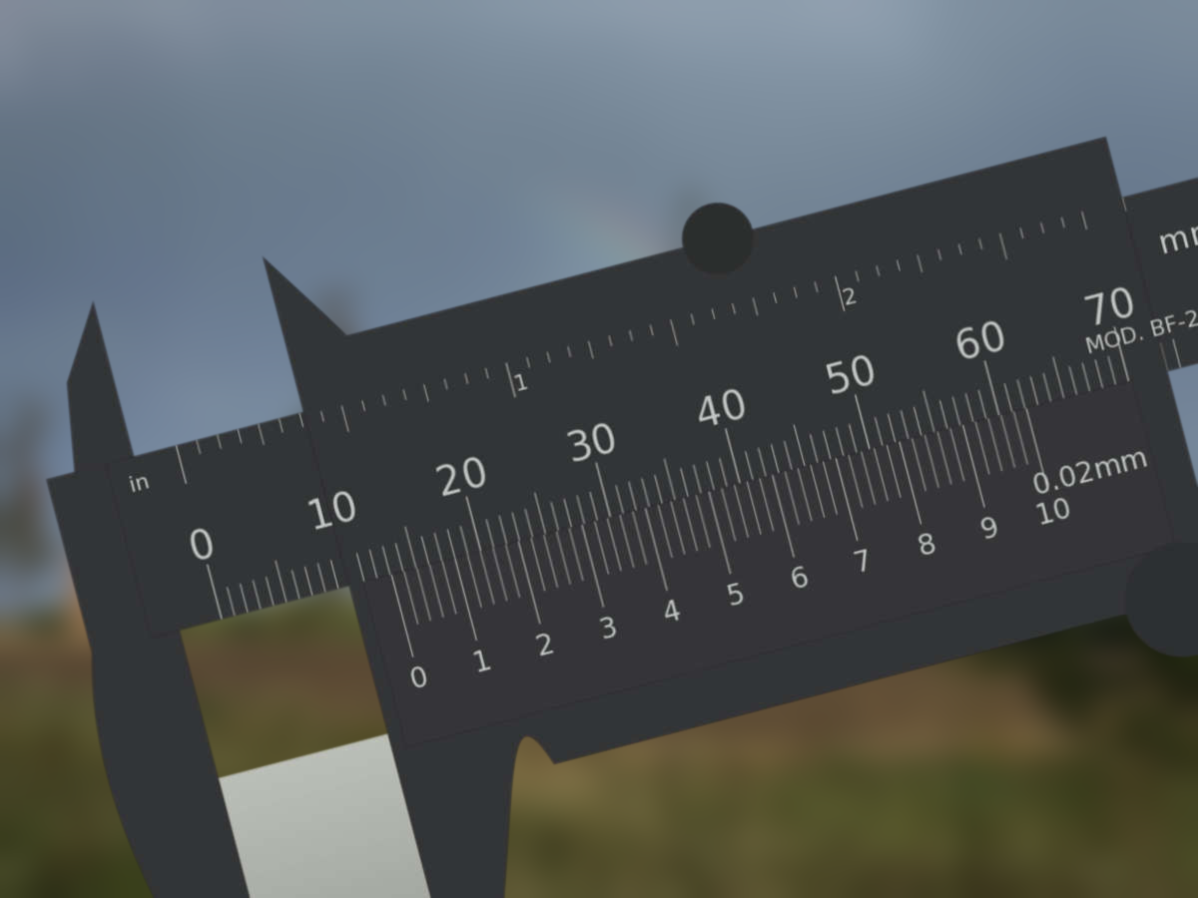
13.1 (mm)
